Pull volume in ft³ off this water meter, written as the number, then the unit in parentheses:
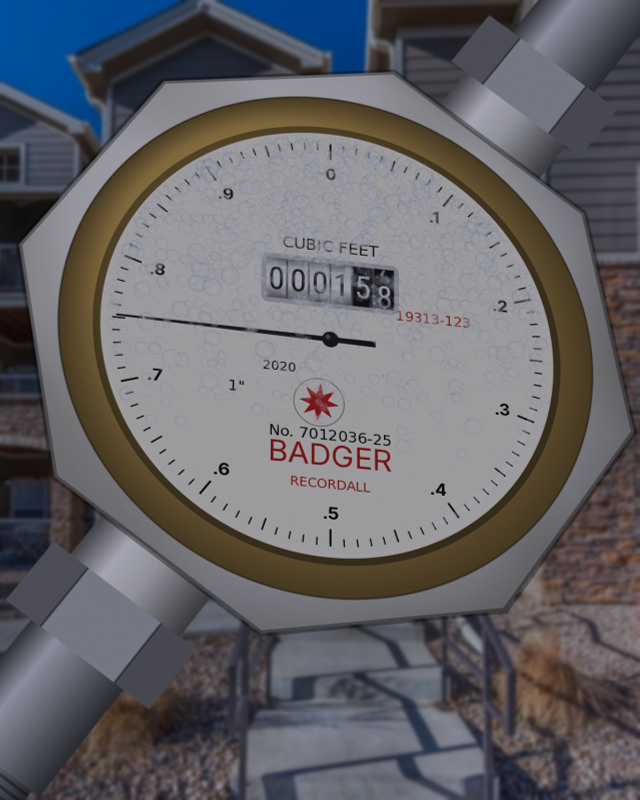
157.75 (ft³)
